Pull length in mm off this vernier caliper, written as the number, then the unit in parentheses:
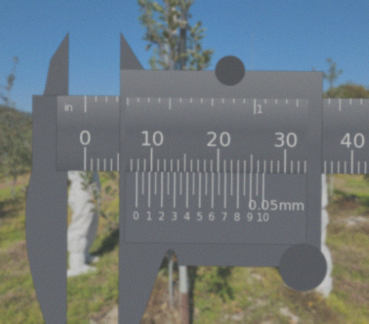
7.8 (mm)
